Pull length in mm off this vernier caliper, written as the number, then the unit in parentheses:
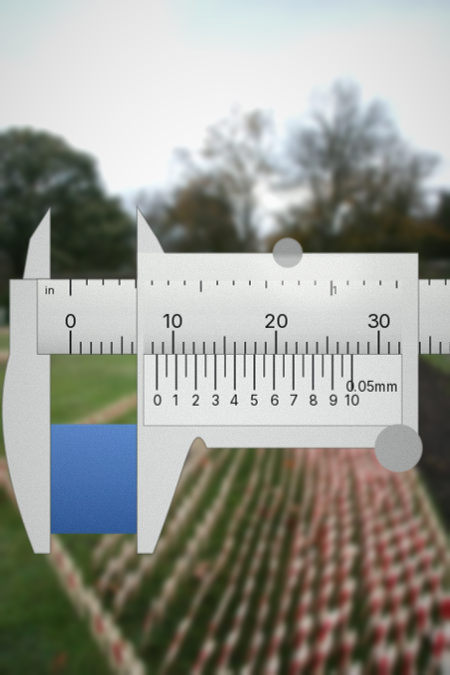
8.4 (mm)
